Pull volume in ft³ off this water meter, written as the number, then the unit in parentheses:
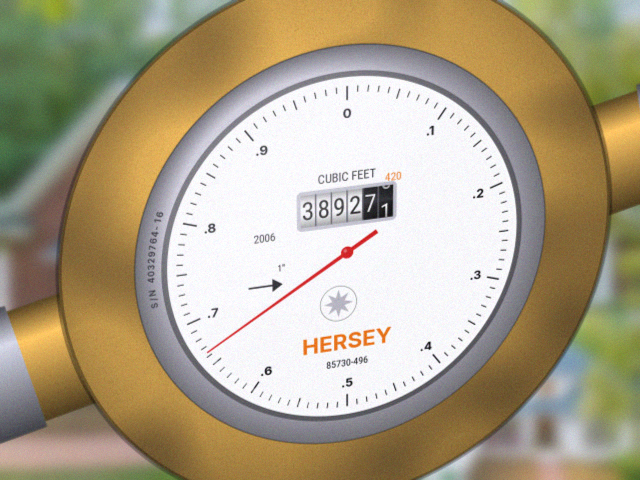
389270.66 (ft³)
